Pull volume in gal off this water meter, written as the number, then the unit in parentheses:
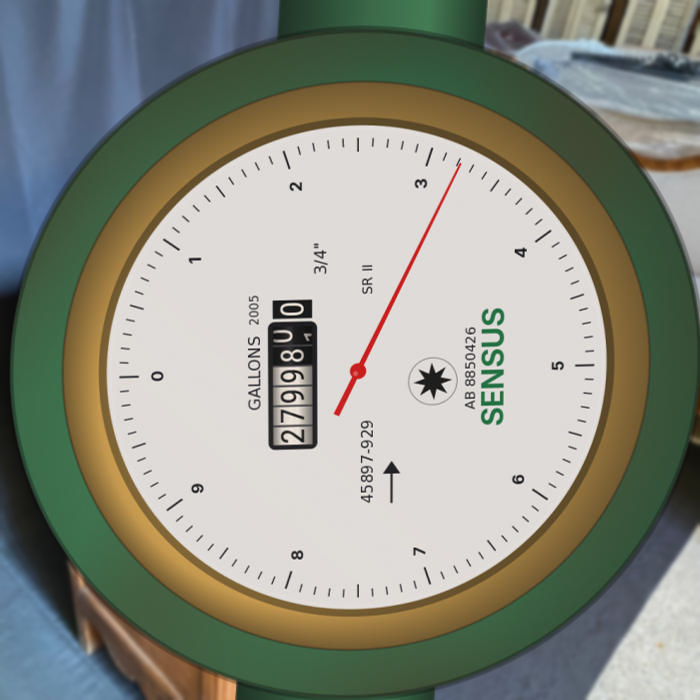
2799803.2 (gal)
